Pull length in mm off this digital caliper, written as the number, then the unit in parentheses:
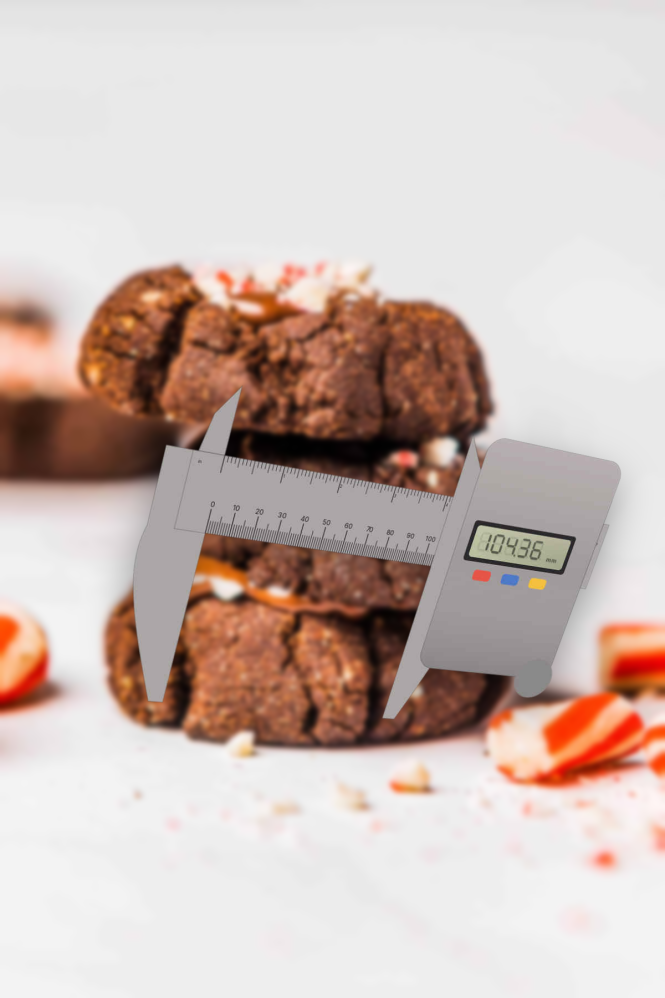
104.36 (mm)
